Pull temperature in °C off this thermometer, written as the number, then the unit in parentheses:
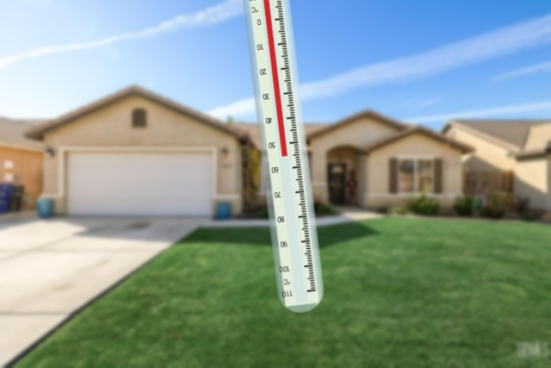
55 (°C)
